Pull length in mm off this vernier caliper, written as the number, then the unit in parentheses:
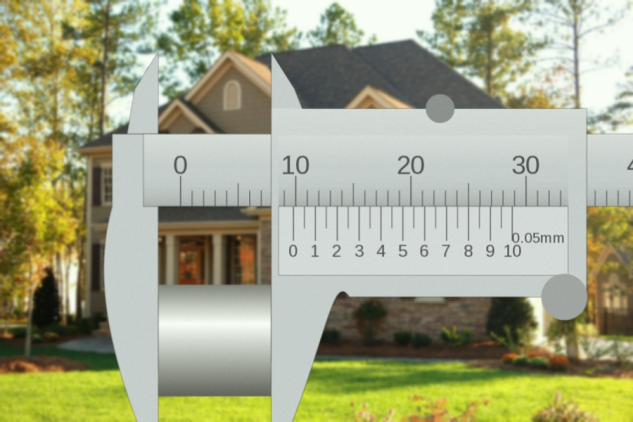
9.8 (mm)
